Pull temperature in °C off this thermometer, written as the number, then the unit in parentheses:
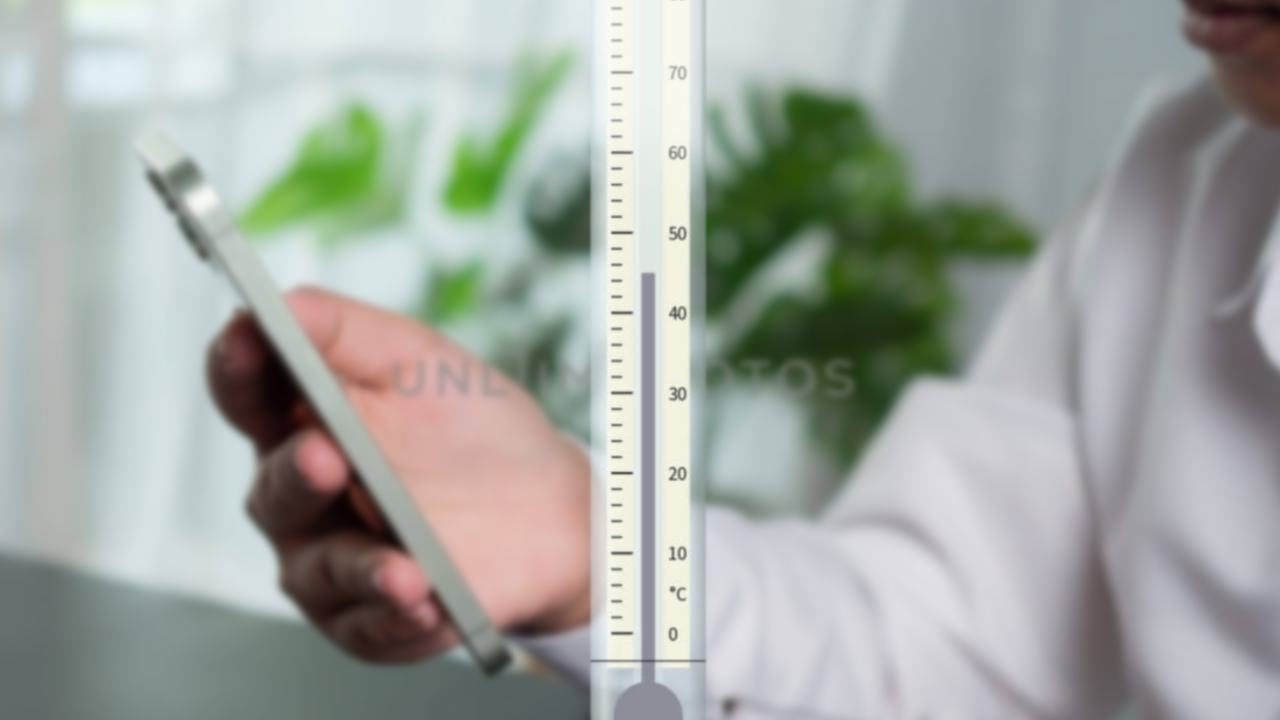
45 (°C)
